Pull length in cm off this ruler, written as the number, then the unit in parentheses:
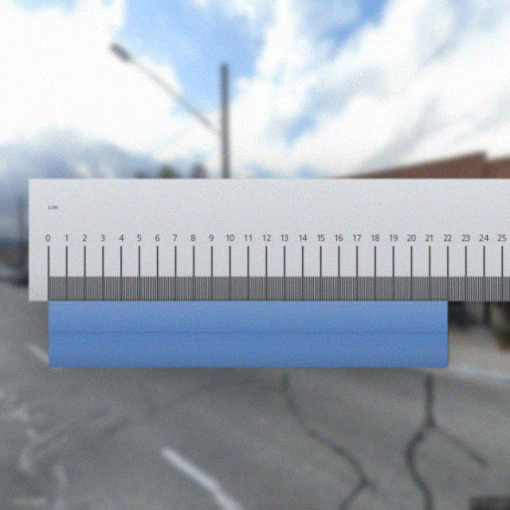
22 (cm)
